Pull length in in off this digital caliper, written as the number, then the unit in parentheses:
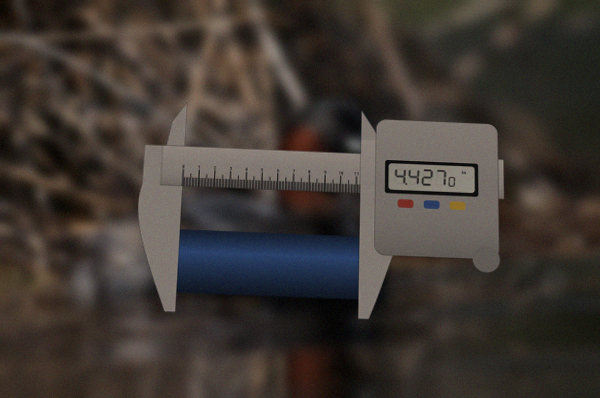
4.4270 (in)
